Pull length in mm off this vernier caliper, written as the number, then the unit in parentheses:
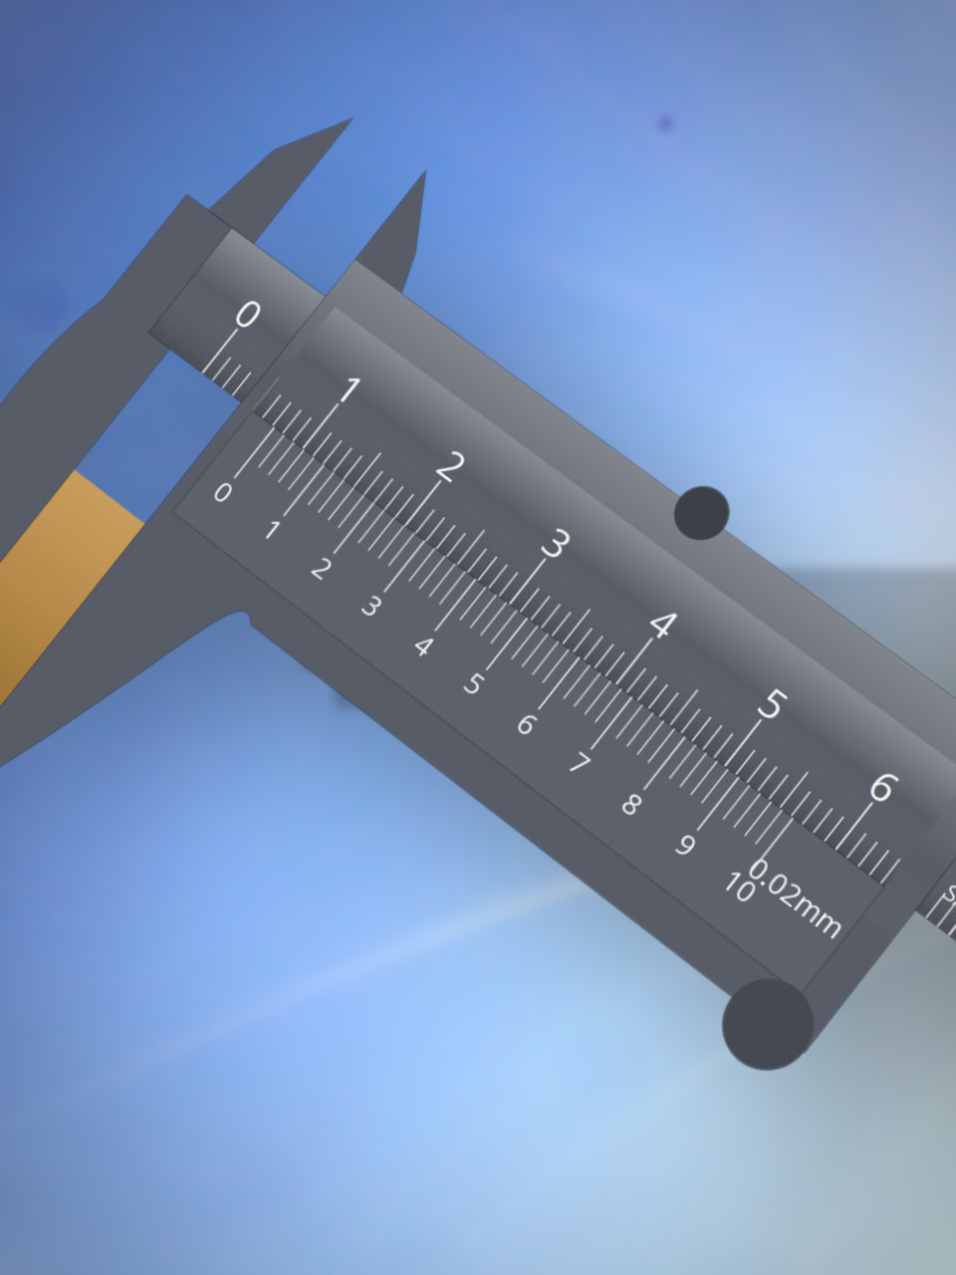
7.2 (mm)
